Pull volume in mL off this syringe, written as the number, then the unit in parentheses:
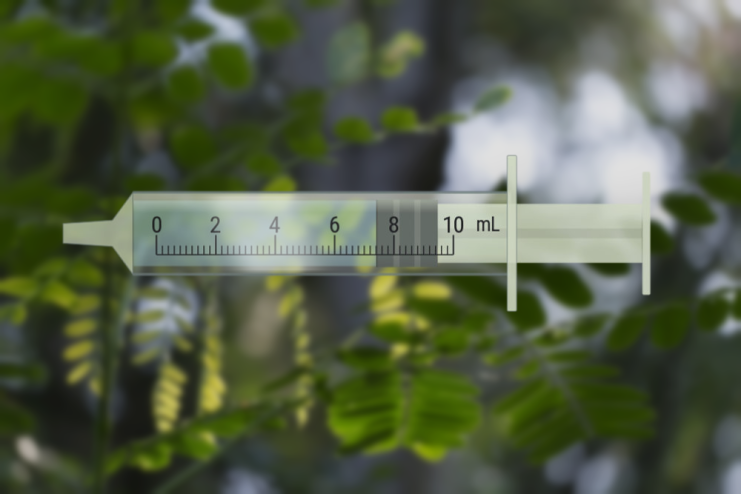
7.4 (mL)
